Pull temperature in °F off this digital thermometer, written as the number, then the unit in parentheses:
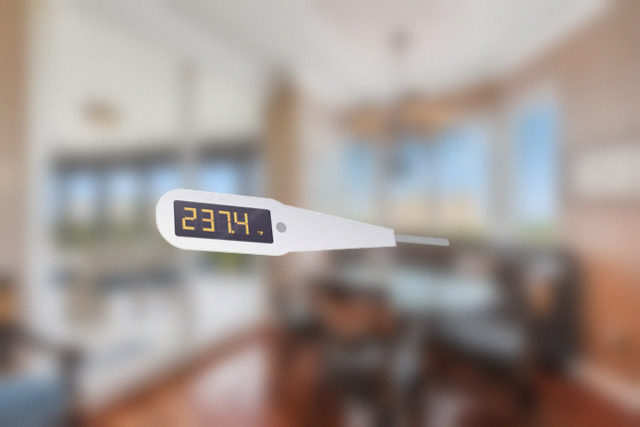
237.4 (°F)
